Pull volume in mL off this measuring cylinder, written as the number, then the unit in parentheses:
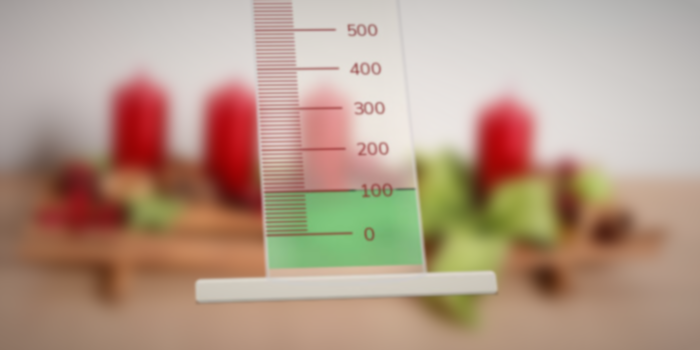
100 (mL)
